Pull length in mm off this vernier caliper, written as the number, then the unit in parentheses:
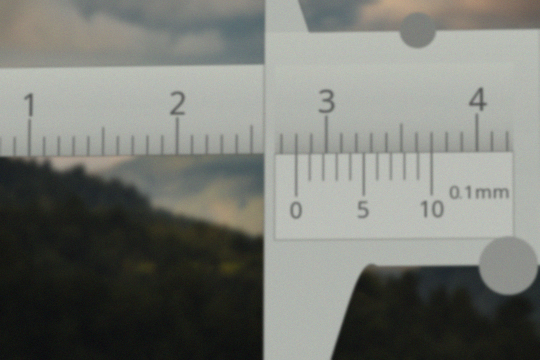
28.0 (mm)
